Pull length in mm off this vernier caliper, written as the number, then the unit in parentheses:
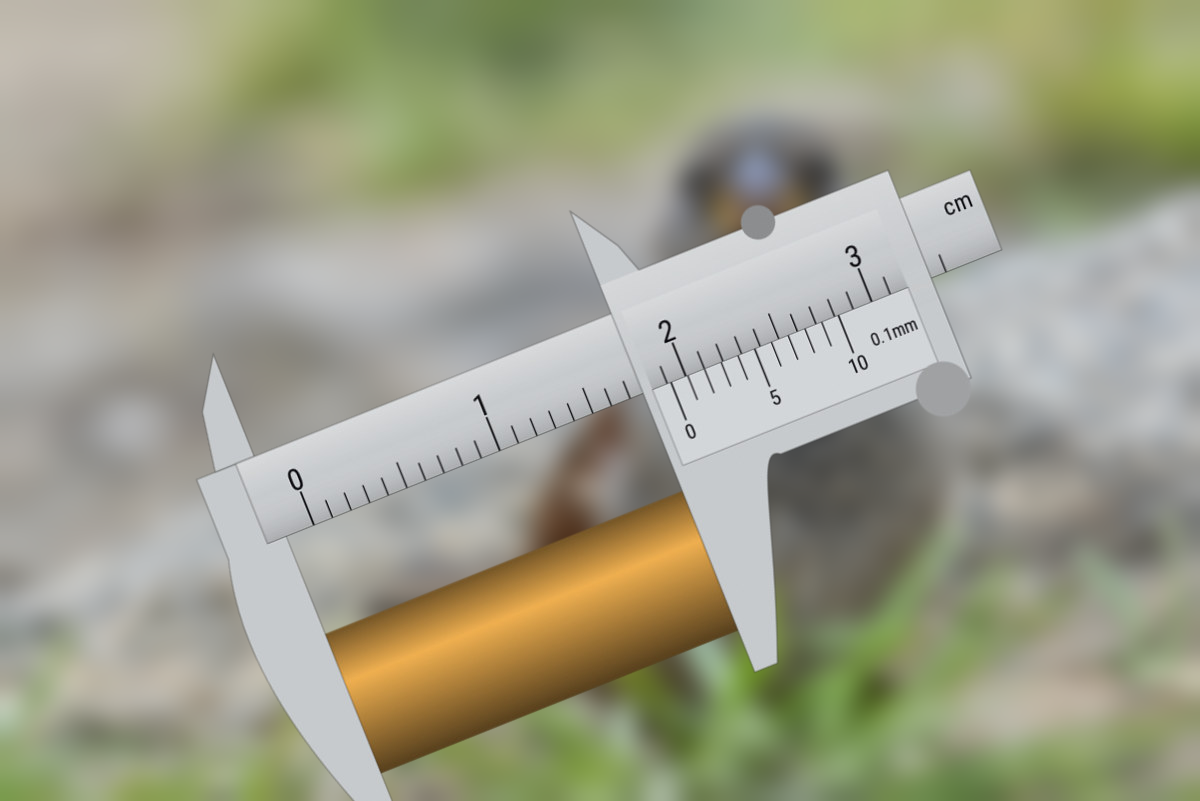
19.2 (mm)
